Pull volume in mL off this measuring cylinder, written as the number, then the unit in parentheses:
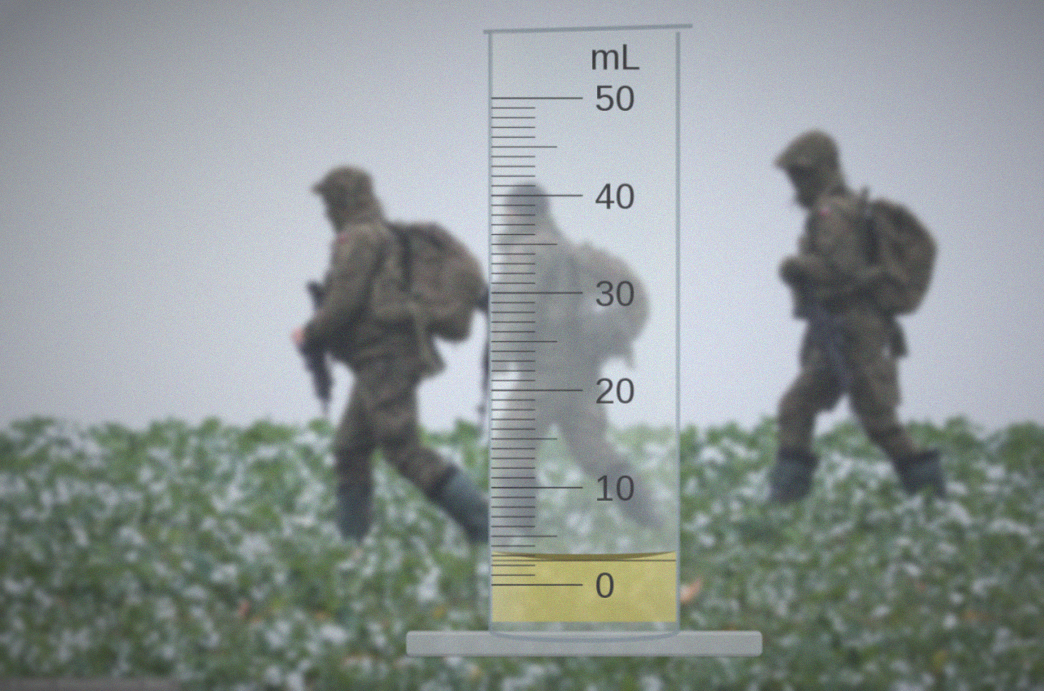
2.5 (mL)
